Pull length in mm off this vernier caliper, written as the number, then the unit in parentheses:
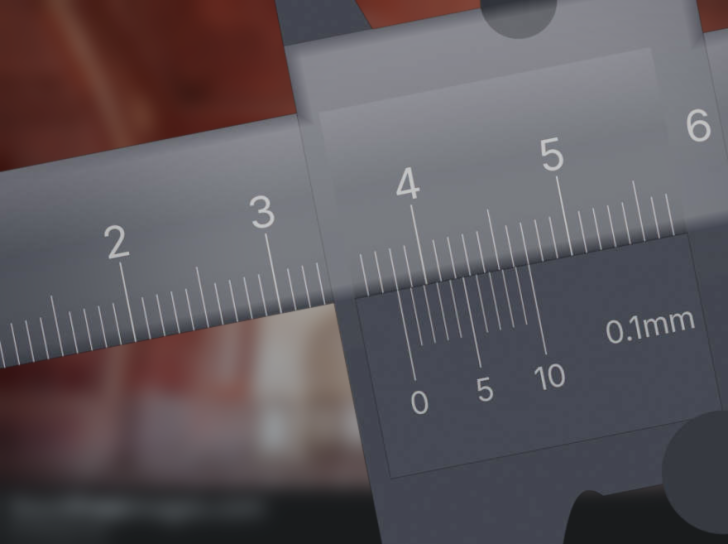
38.0 (mm)
